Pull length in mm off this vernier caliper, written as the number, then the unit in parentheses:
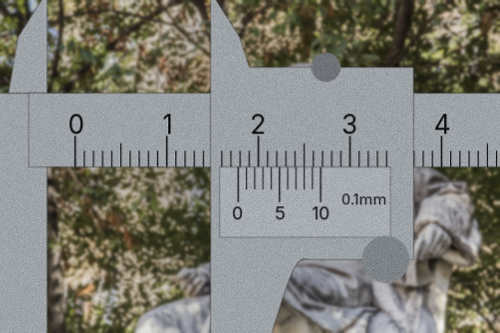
17.8 (mm)
